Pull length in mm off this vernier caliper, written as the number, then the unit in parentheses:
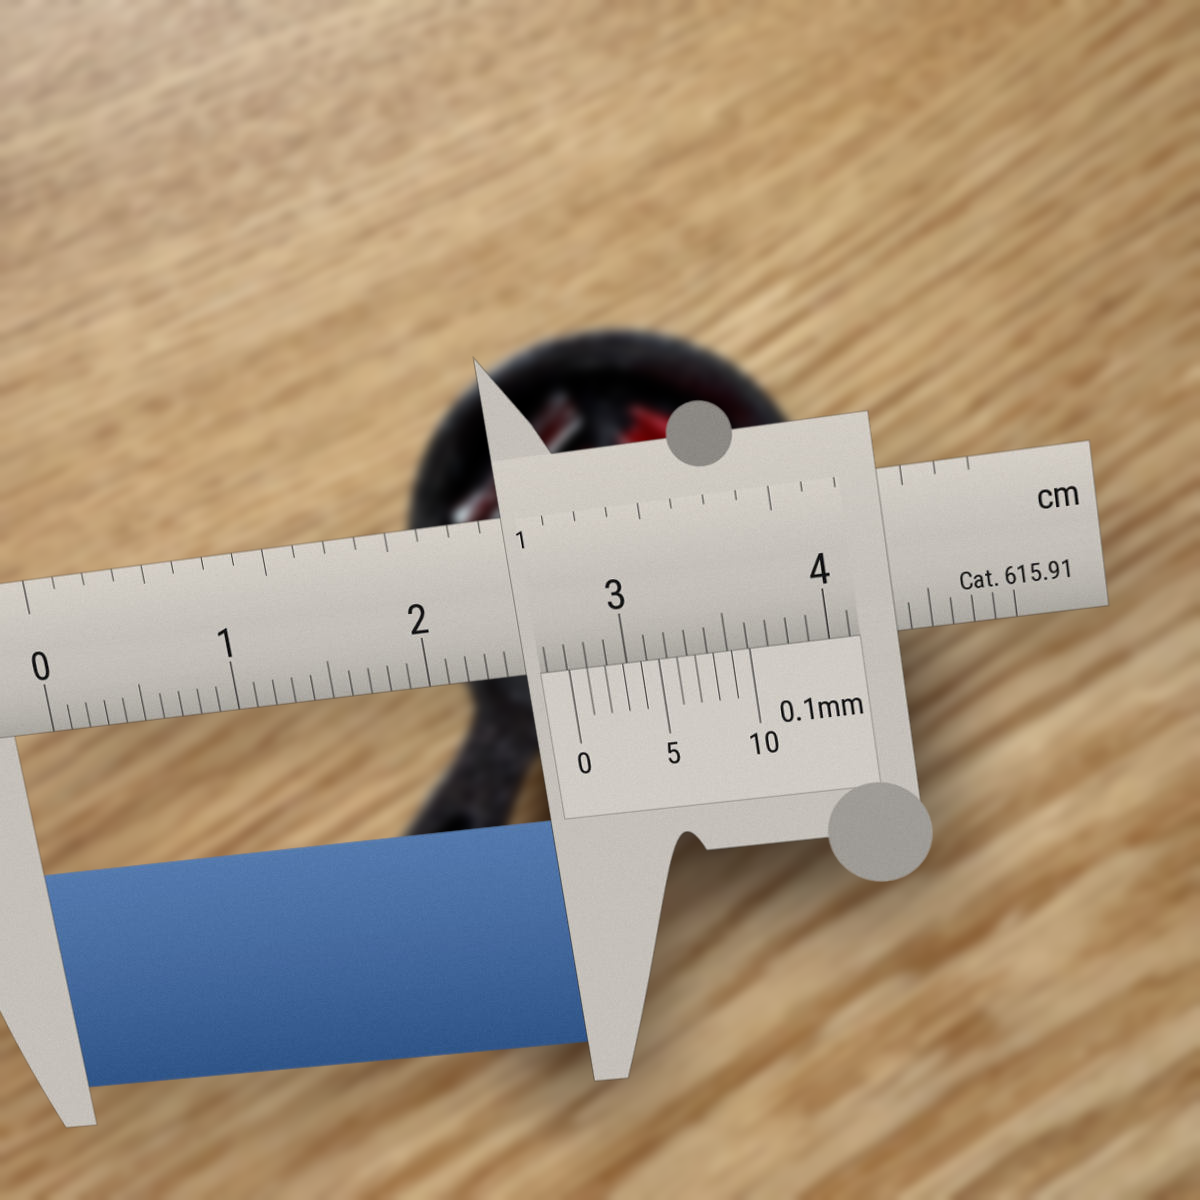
27.1 (mm)
